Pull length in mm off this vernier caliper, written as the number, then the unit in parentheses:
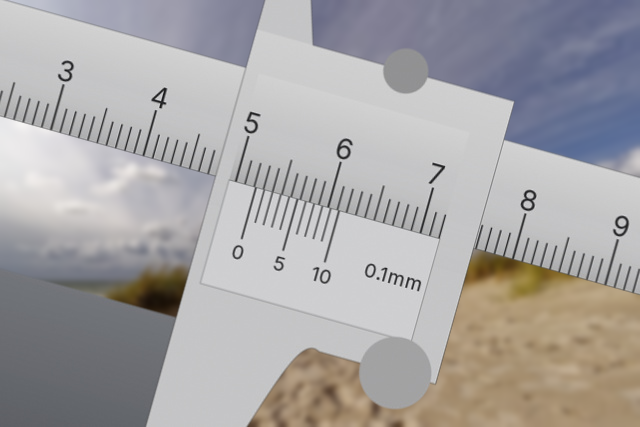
52.2 (mm)
